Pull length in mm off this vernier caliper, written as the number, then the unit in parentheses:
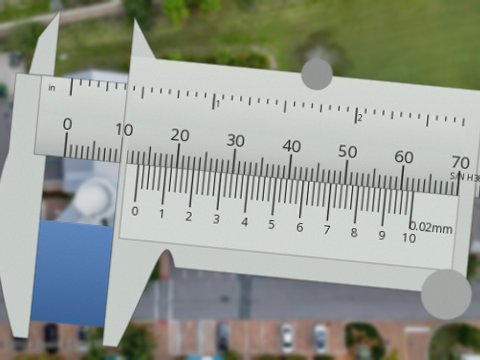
13.2 (mm)
